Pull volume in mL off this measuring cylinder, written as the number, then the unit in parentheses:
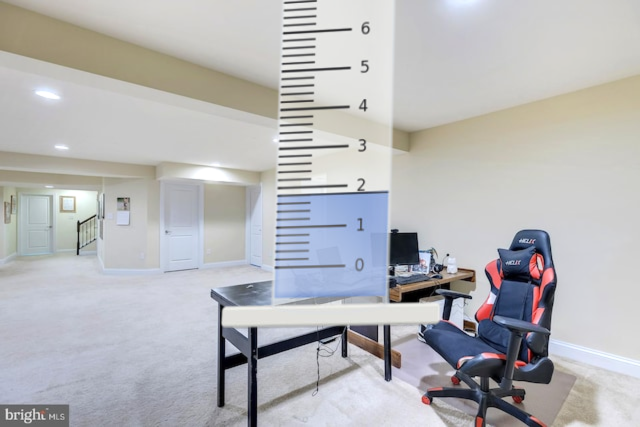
1.8 (mL)
